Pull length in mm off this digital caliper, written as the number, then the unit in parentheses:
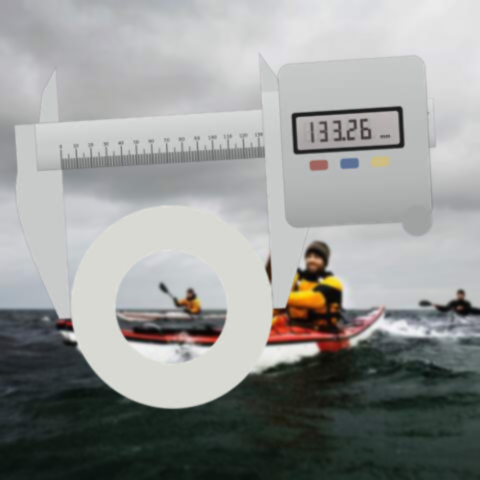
133.26 (mm)
